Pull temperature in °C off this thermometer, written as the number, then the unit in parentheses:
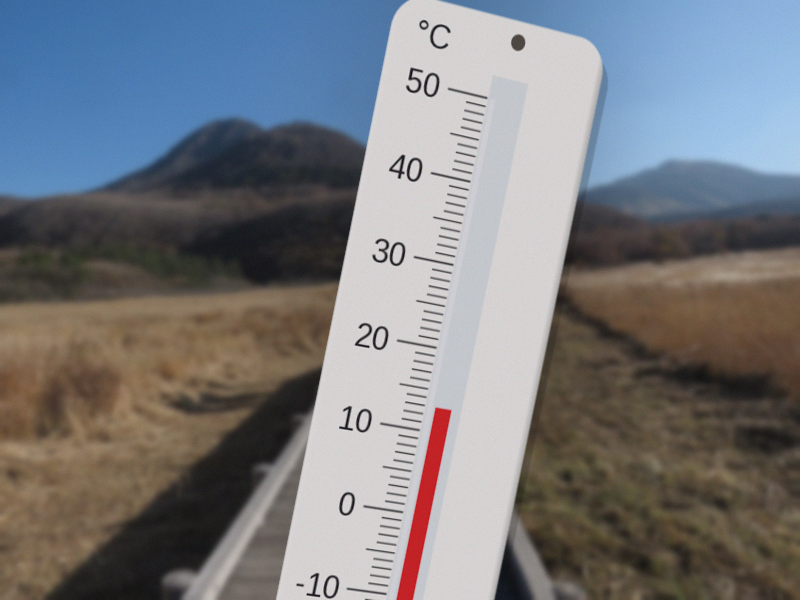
13 (°C)
